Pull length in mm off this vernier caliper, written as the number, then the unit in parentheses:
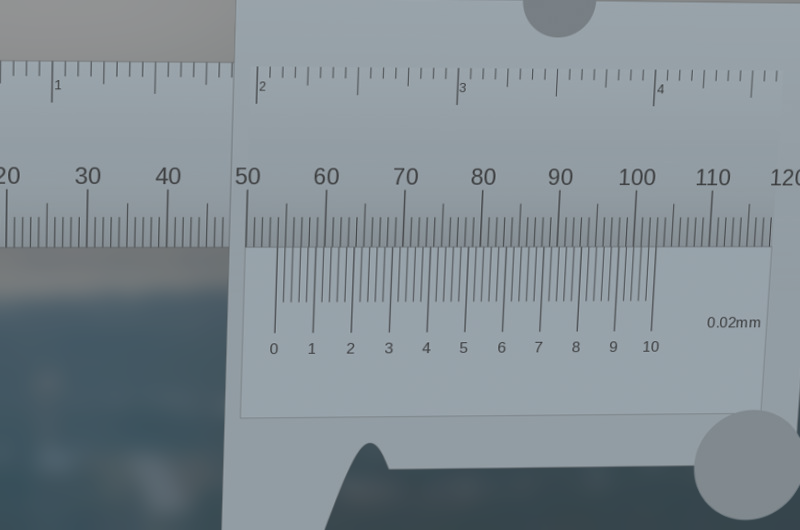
54.0 (mm)
